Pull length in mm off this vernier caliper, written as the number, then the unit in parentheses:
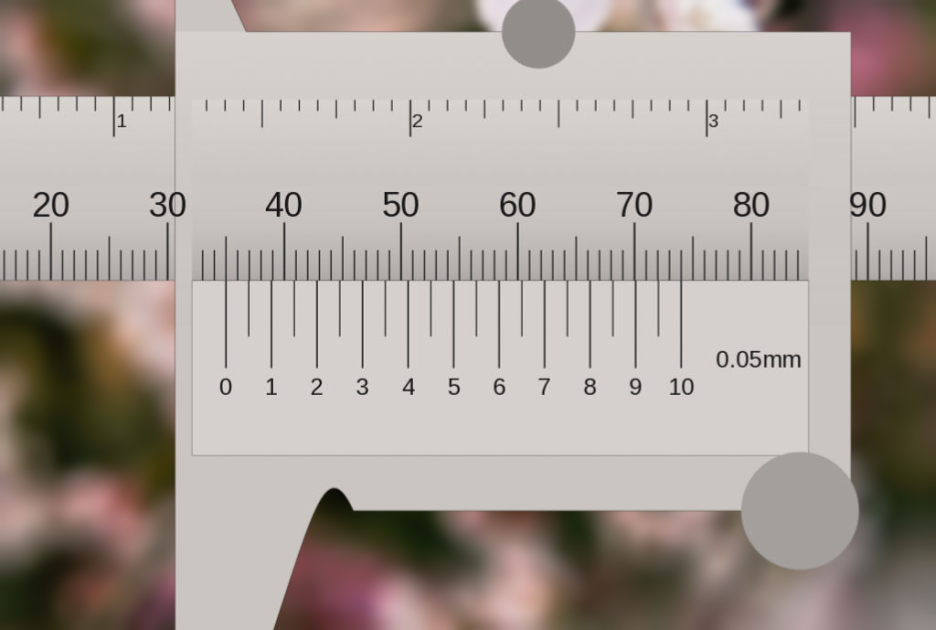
35.0 (mm)
